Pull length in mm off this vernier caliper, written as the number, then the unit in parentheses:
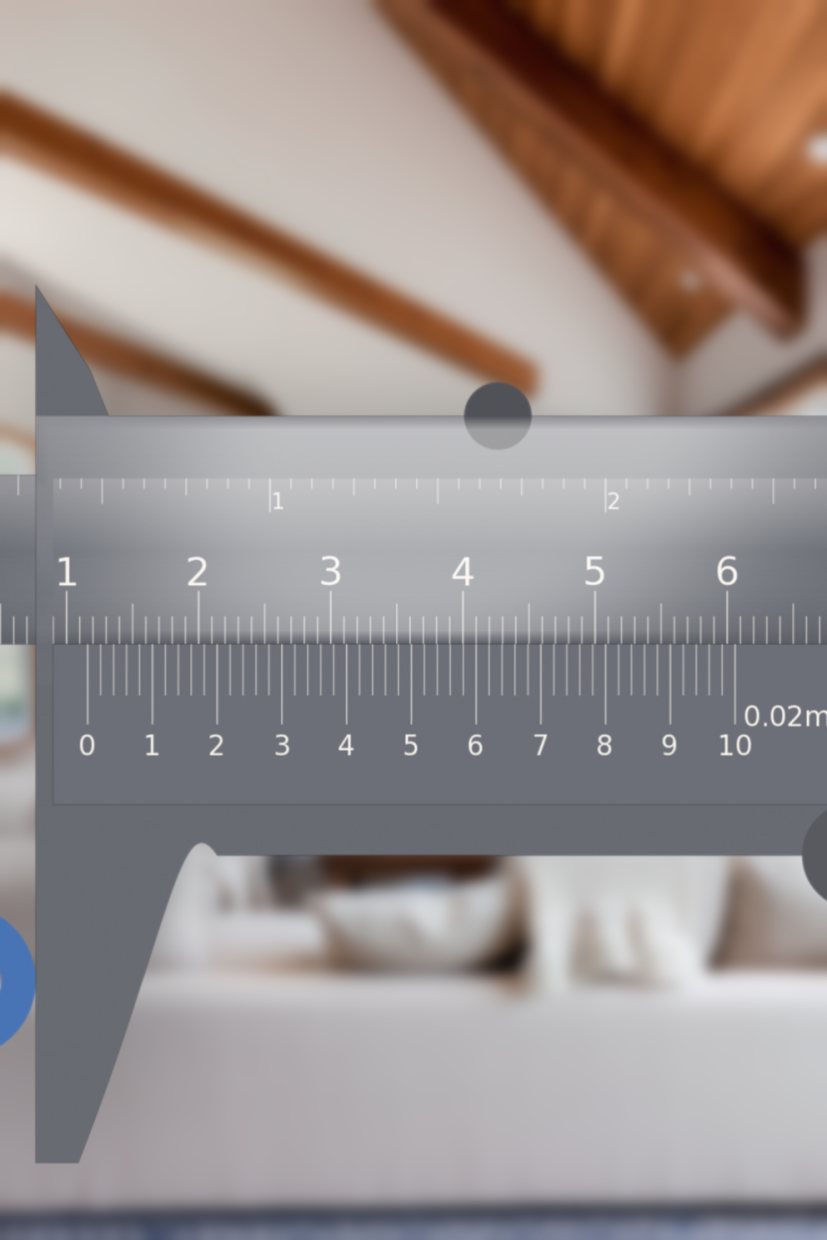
11.6 (mm)
